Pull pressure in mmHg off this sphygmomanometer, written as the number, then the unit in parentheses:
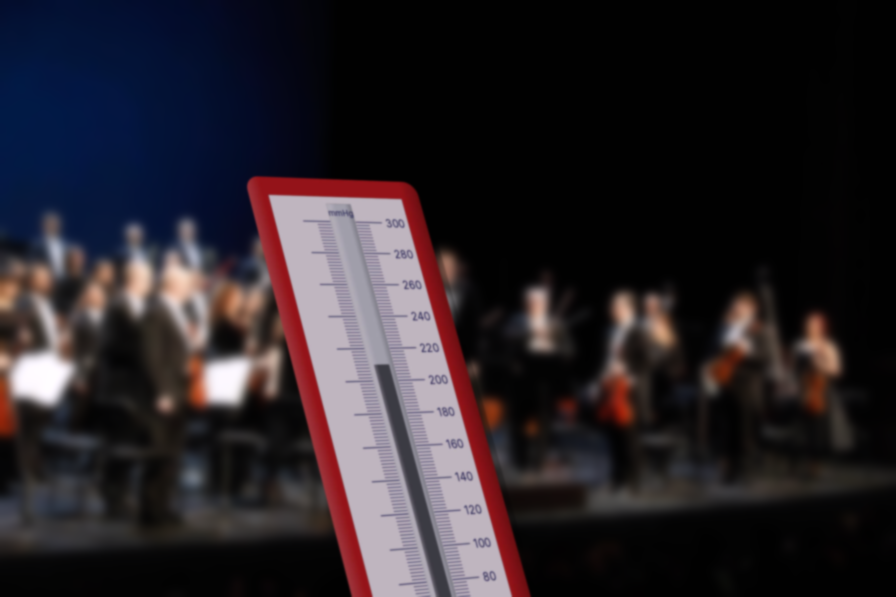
210 (mmHg)
